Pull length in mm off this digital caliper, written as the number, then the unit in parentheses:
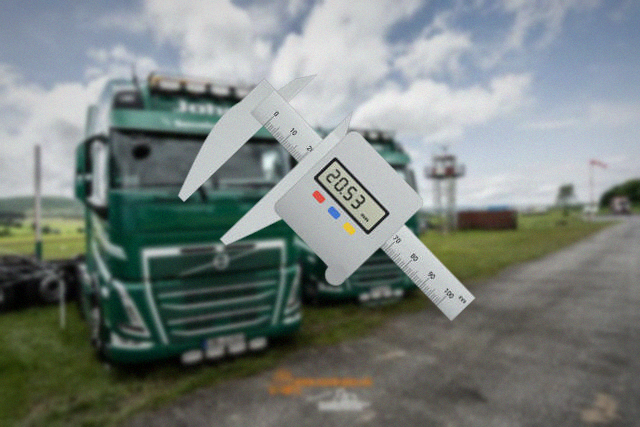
20.53 (mm)
